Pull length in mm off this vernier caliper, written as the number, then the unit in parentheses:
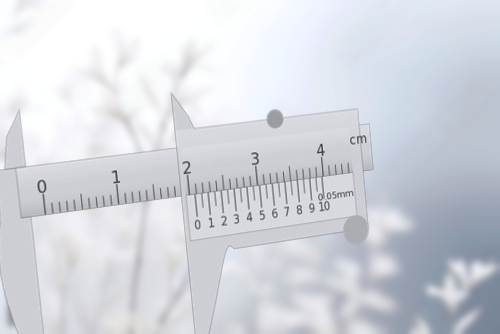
20.8 (mm)
